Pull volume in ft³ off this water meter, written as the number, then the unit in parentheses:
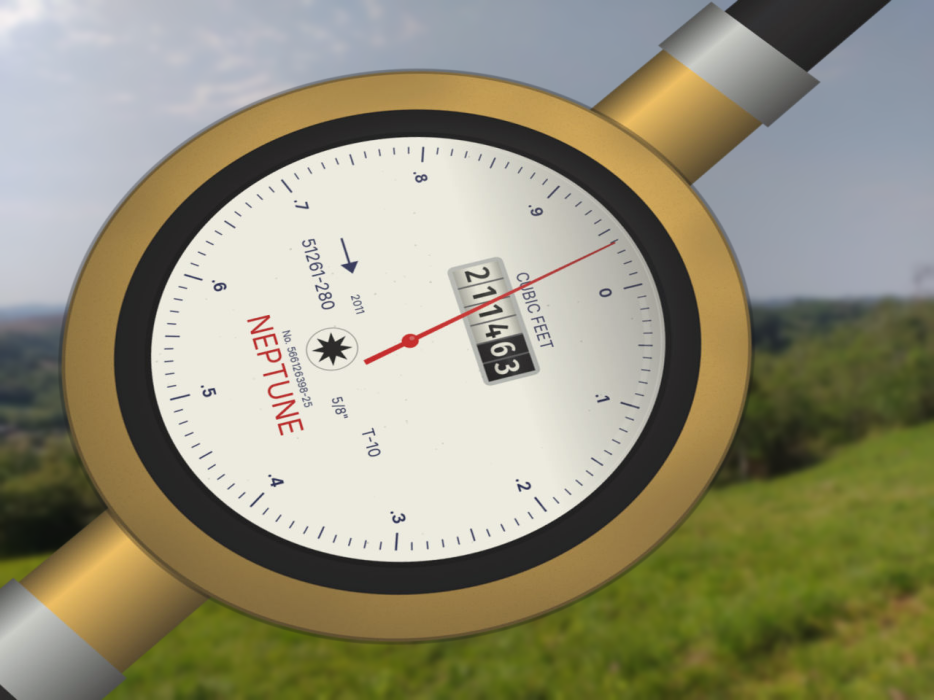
211462.96 (ft³)
